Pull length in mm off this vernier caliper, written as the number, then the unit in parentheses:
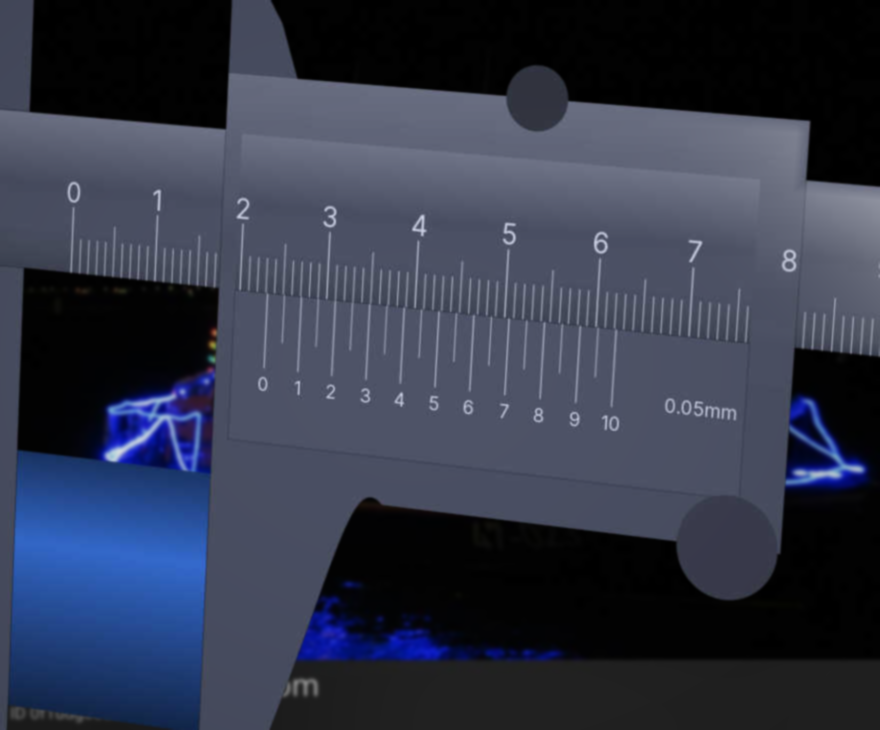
23.2 (mm)
